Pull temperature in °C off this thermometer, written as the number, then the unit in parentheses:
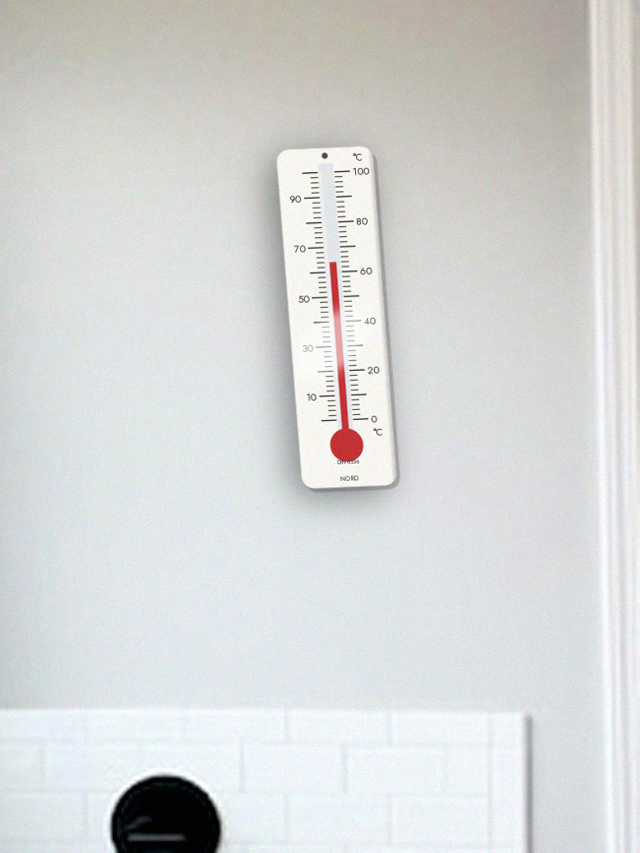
64 (°C)
